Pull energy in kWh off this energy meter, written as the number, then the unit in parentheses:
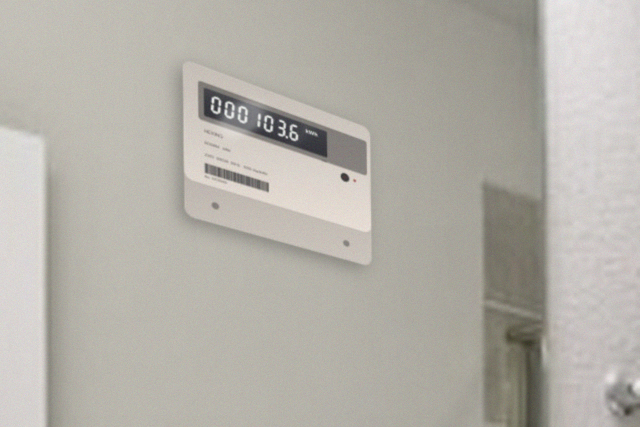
103.6 (kWh)
